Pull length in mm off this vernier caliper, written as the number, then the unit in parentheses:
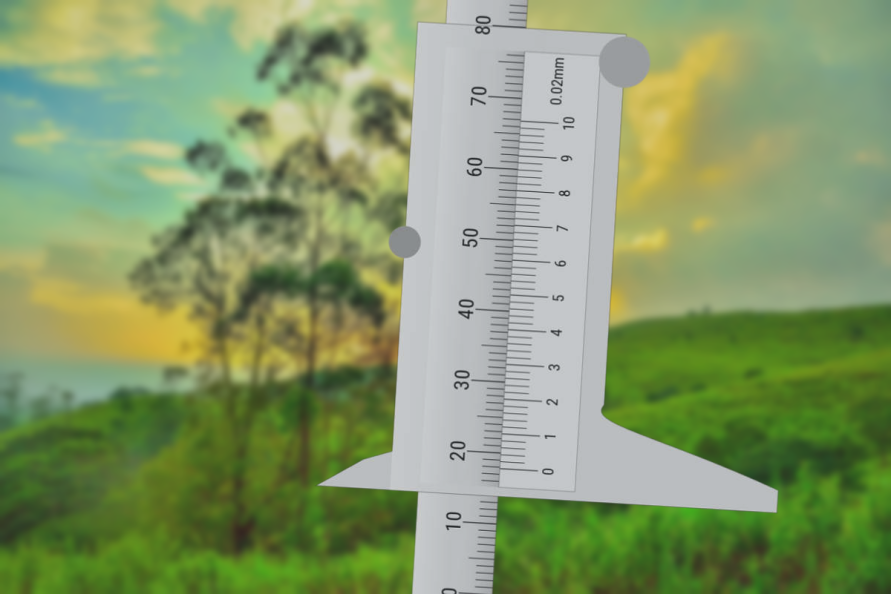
17.8 (mm)
